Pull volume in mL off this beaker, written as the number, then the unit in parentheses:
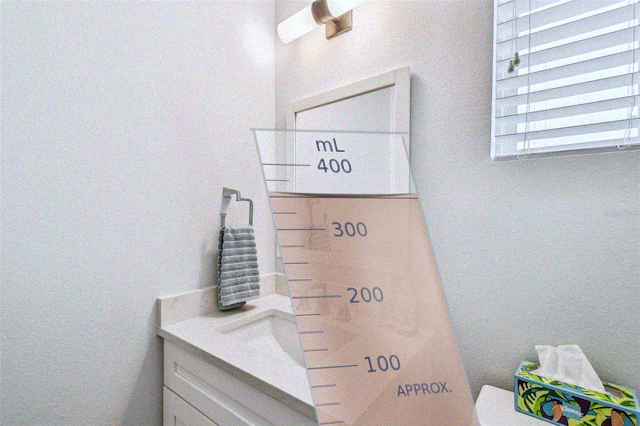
350 (mL)
